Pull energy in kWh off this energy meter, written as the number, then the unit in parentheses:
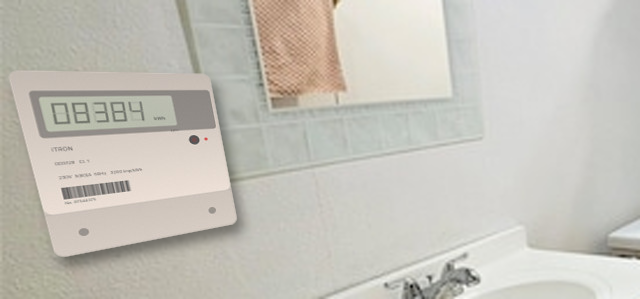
8384 (kWh)
